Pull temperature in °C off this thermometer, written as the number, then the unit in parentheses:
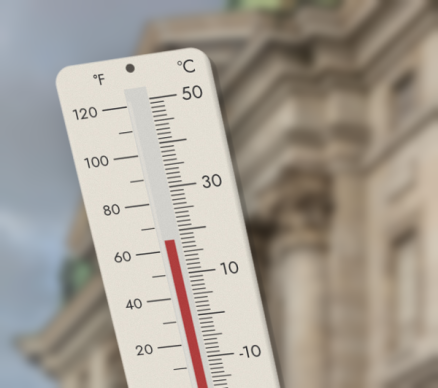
18 (°C)
